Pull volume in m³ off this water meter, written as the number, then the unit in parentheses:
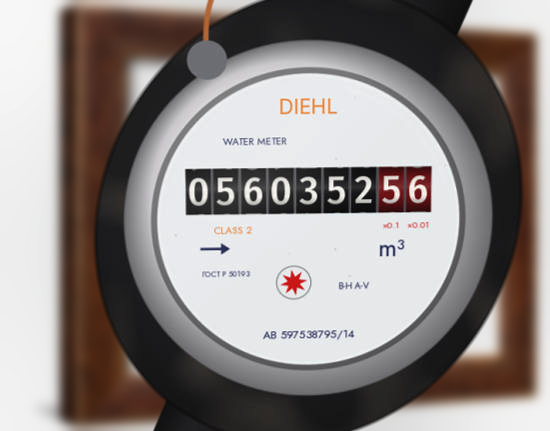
560352.56 (m³)
